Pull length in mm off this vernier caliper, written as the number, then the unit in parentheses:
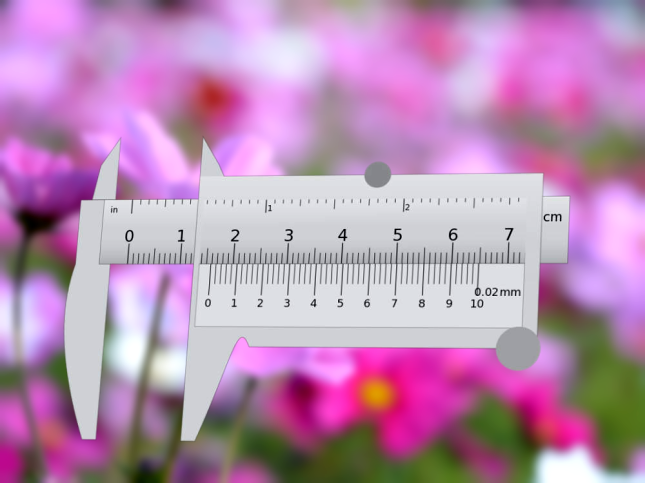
15.8 (mm)
